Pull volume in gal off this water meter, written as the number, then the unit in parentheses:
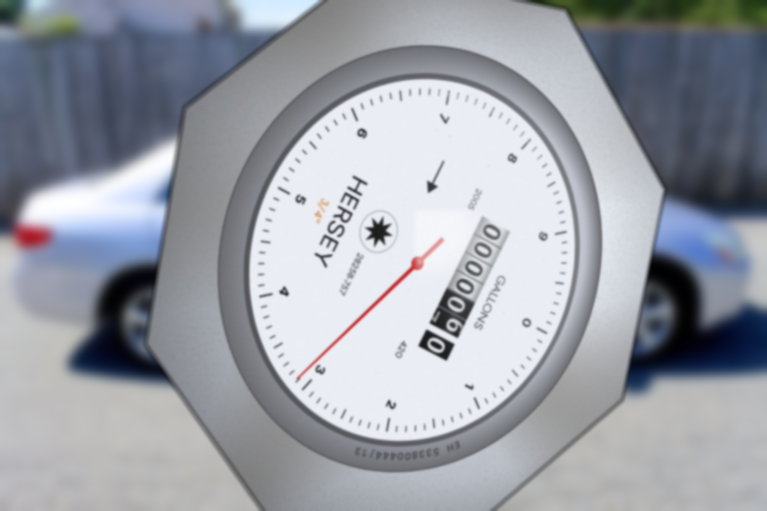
63.1 (gal)
